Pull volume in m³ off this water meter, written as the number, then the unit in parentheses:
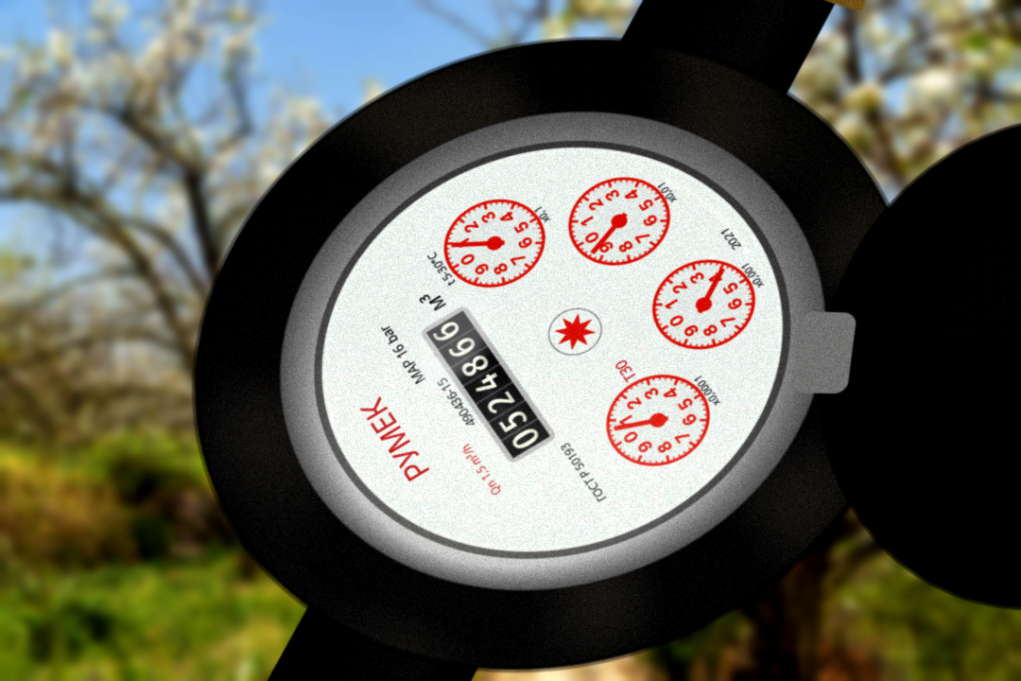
524866.0940 (m³)
